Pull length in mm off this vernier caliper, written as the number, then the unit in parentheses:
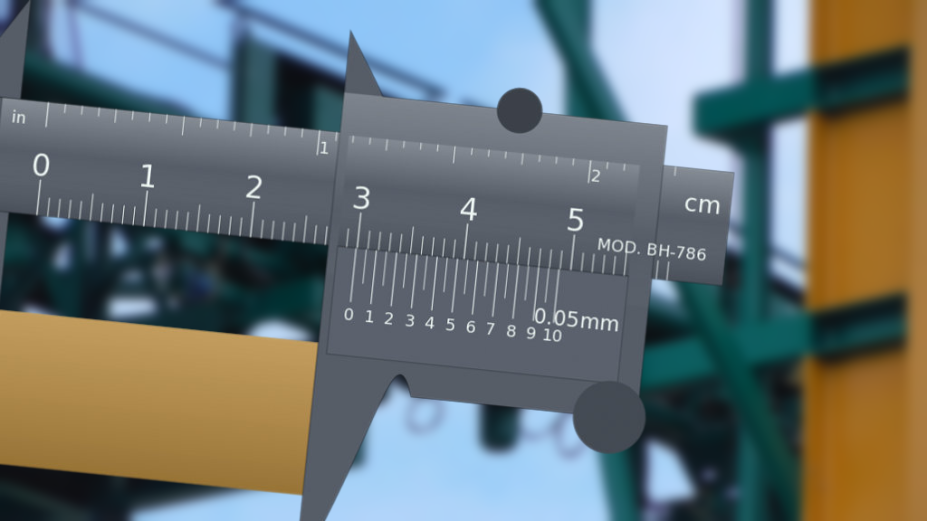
29.9 (mm)
